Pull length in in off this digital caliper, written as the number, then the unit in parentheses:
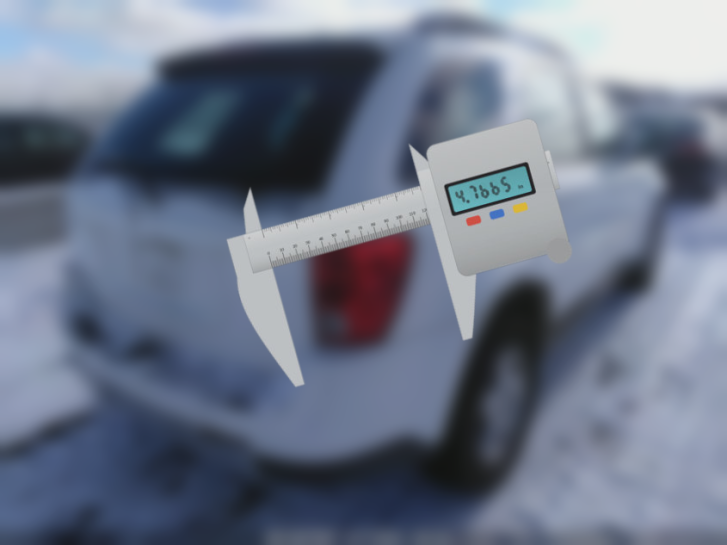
4.7665 (in)
